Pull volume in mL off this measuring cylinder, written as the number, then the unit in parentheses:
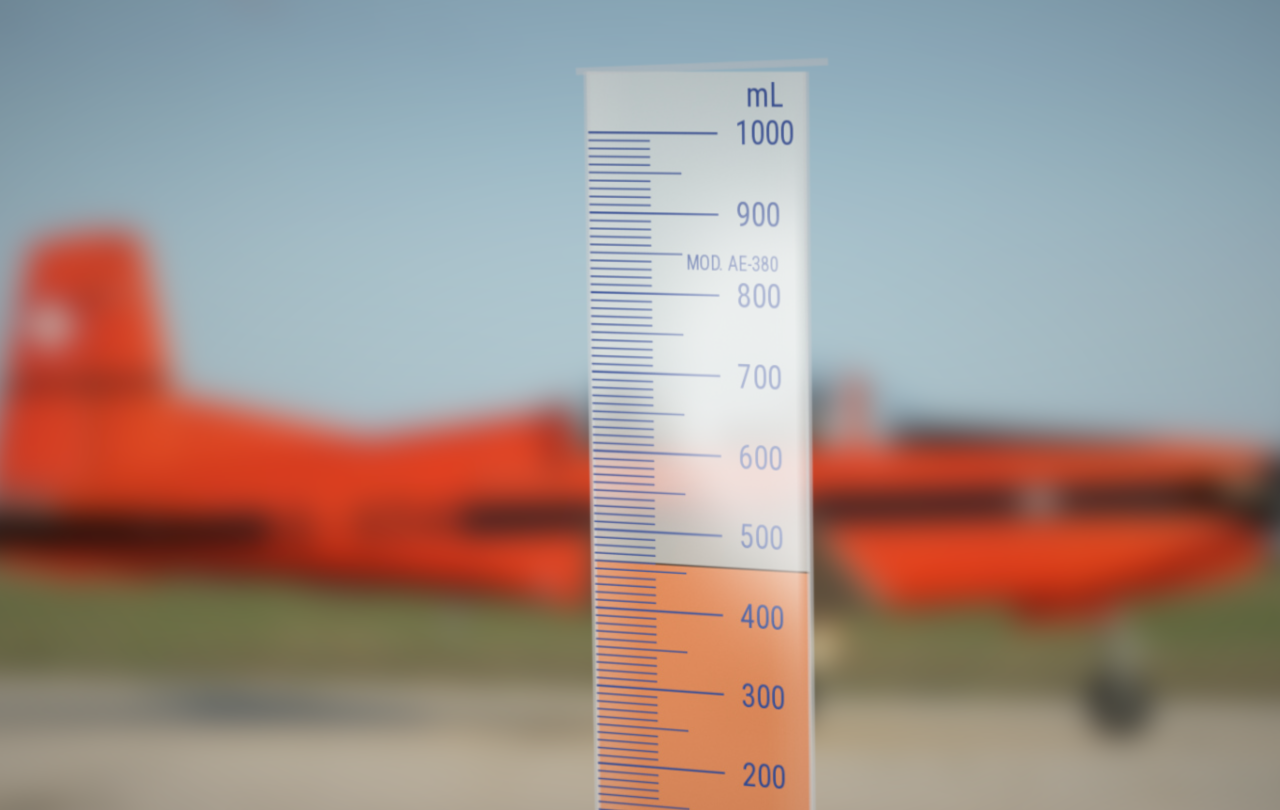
460 (mL)
